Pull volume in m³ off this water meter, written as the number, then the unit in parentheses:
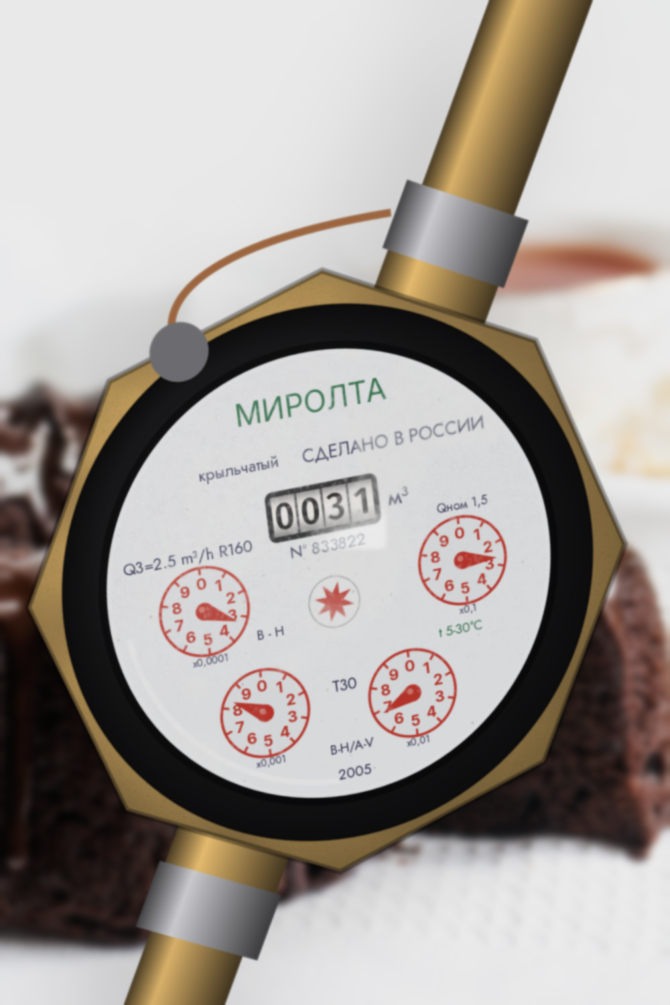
31.2683 (m³)
